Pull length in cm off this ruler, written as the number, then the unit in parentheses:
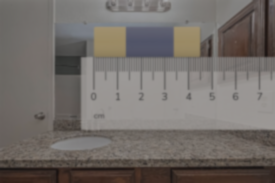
4.5 (cm)
